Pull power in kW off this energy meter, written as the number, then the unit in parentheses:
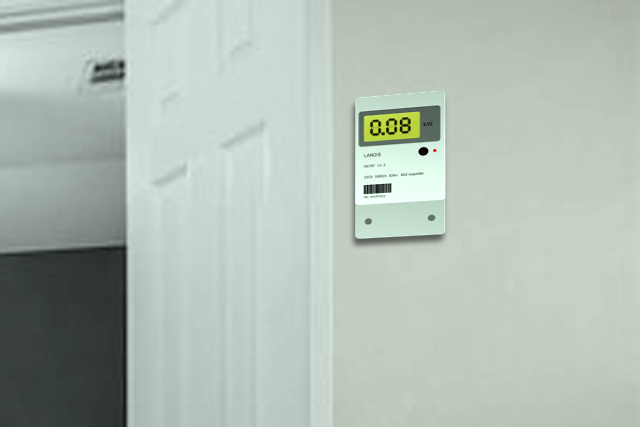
0.08 (kW)
